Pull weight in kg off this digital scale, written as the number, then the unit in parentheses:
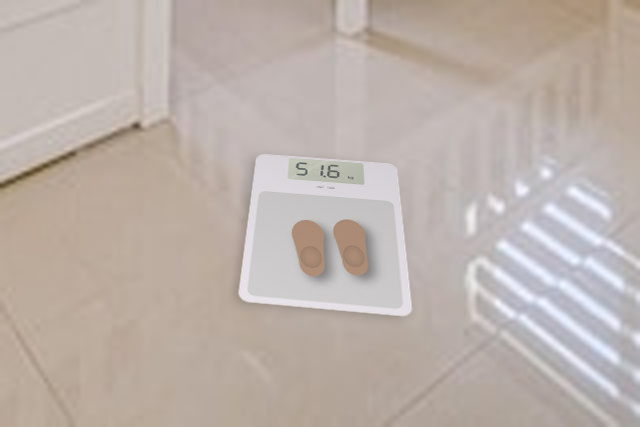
51.6 (kg)
